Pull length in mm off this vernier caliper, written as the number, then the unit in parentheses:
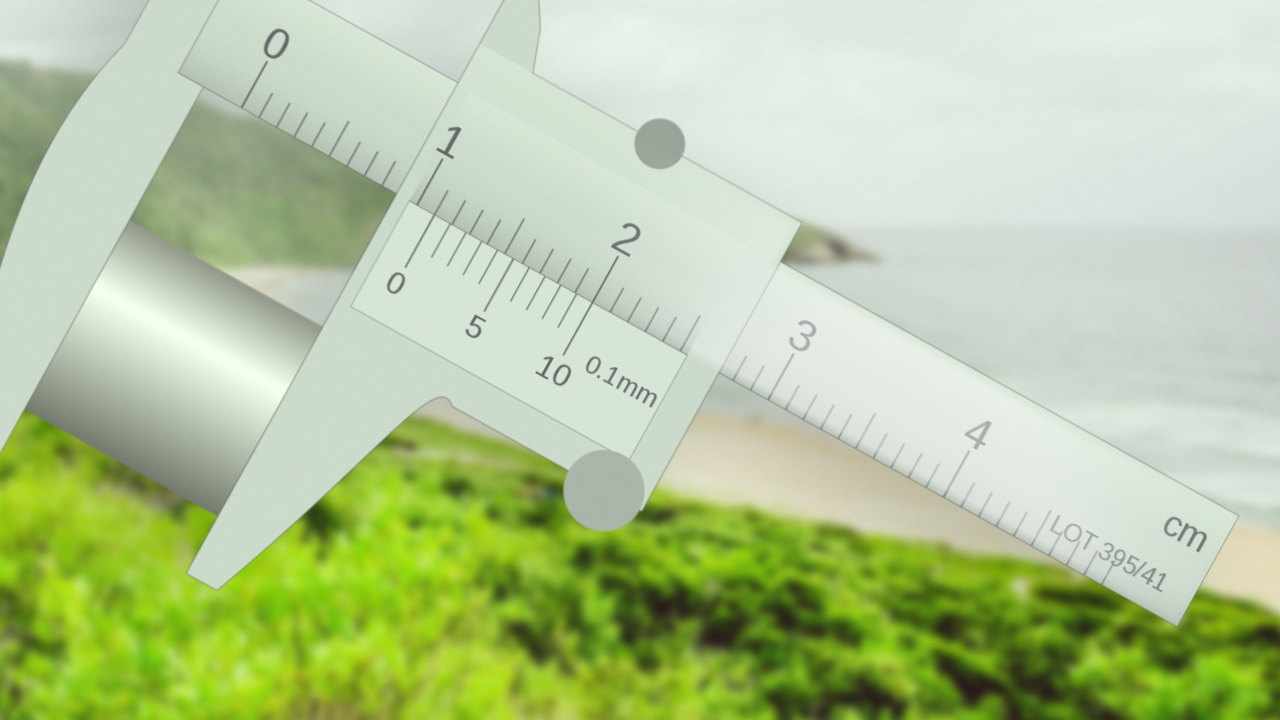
11.0 (mm)
